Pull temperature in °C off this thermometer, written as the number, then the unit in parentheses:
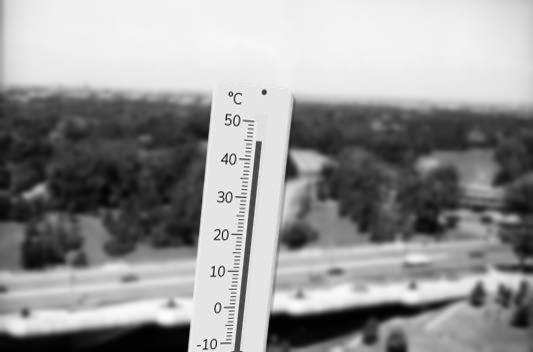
45 (°C)
